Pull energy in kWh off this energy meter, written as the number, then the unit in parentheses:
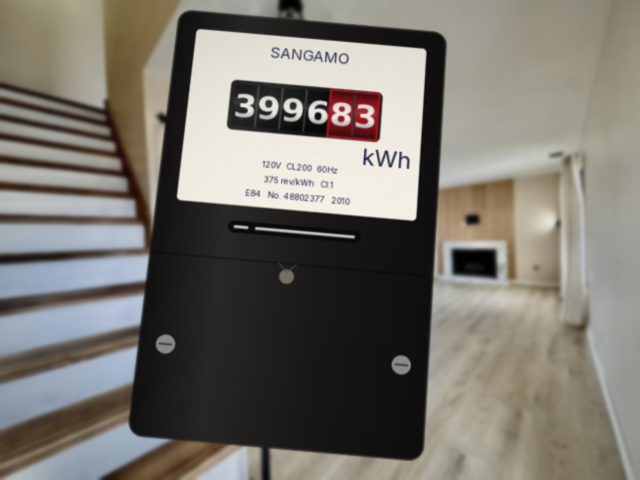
3996.83 (kWh)
